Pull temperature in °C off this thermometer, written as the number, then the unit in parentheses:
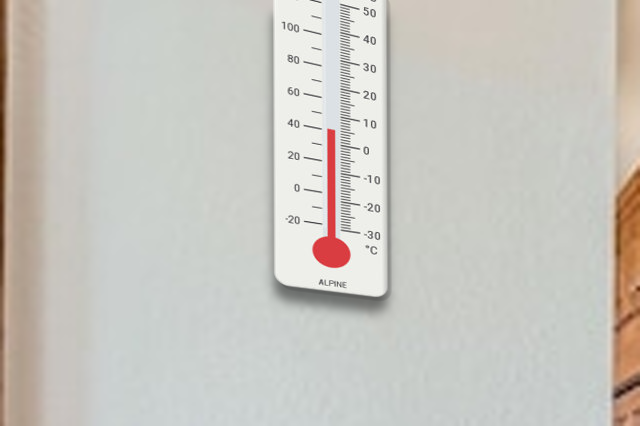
5 (°C)
